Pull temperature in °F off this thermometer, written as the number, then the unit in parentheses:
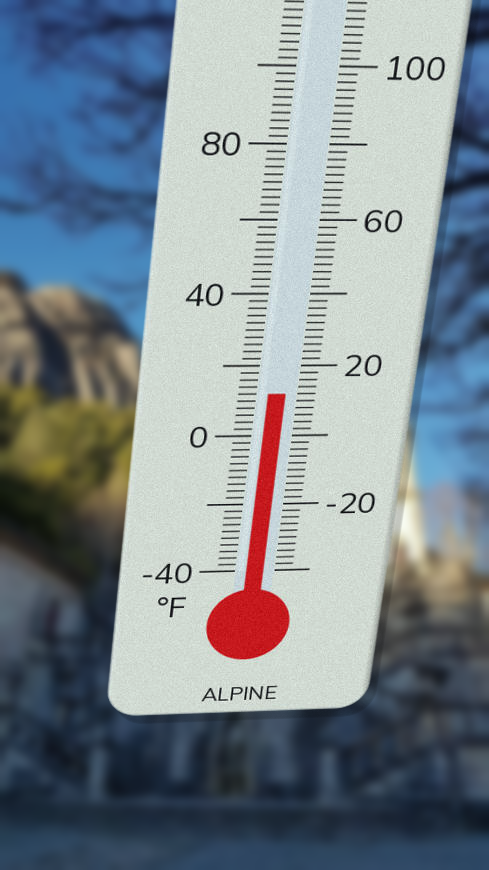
12 (°F)
